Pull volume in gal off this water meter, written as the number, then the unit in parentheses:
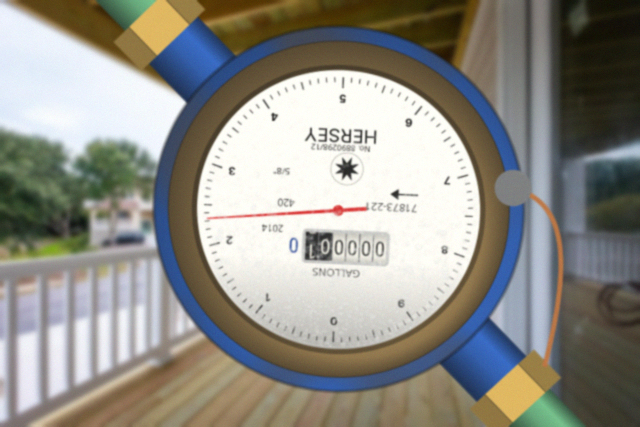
12.3 (gal)
